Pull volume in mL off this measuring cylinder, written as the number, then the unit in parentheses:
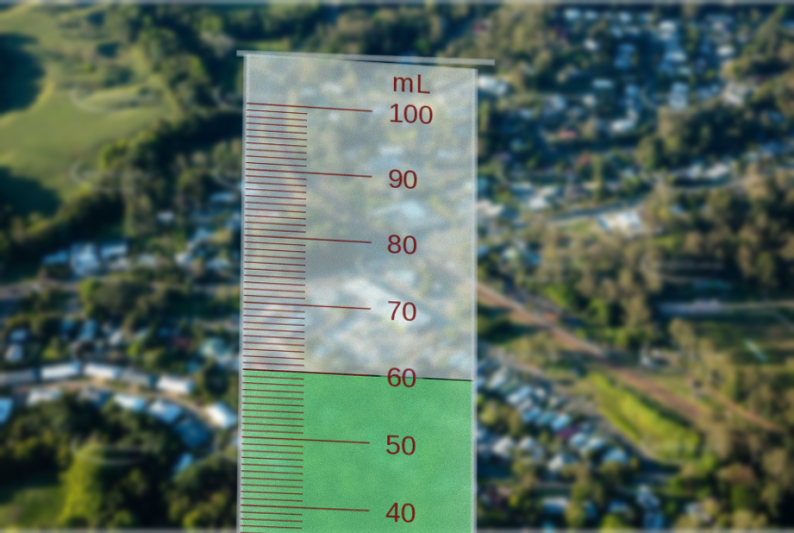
60 (mL)
